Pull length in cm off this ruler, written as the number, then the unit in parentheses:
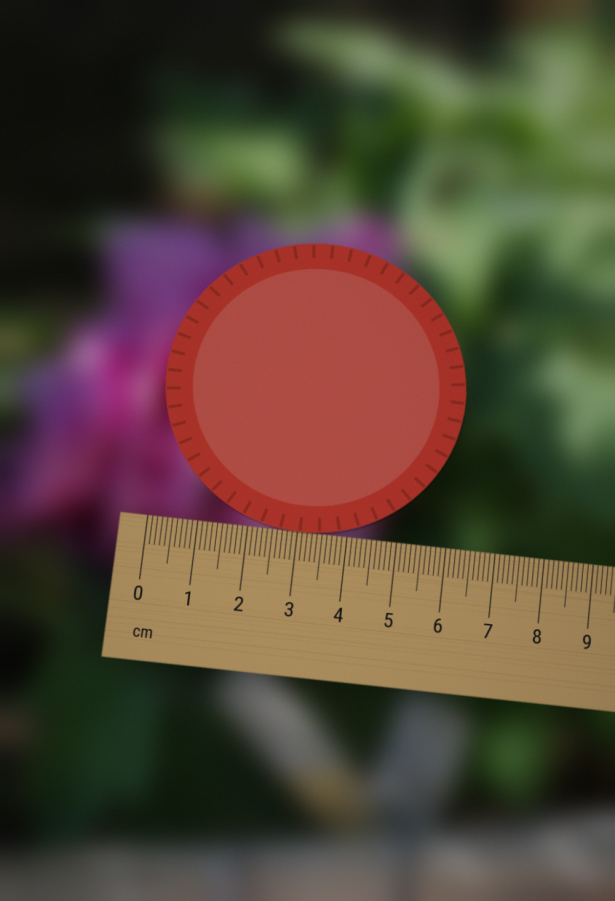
6.1 (cm)
